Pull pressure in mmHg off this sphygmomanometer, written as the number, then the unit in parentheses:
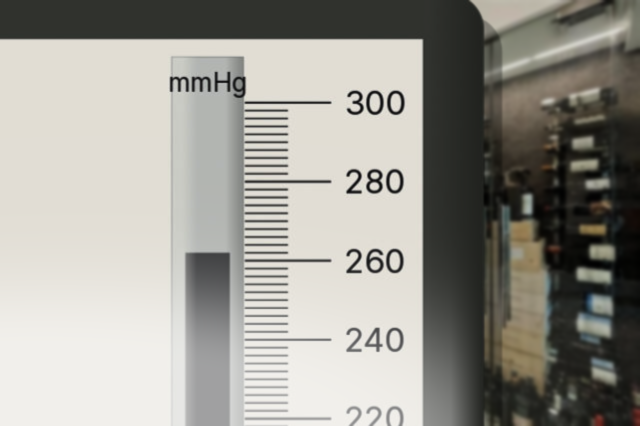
262 (mmHg)
